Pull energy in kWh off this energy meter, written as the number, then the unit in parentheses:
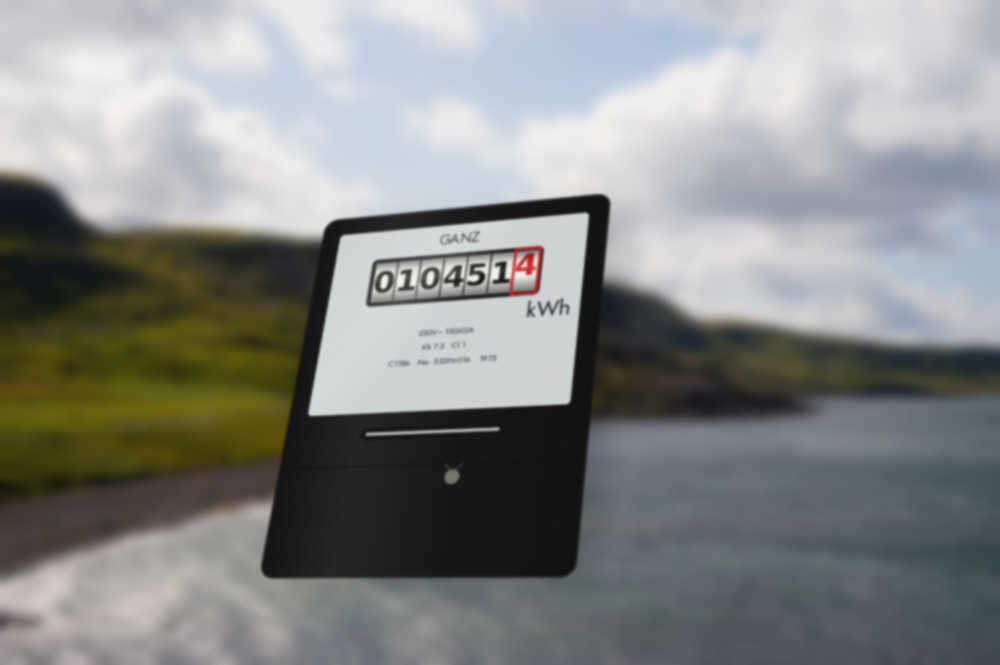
10451.4 (kWh)
